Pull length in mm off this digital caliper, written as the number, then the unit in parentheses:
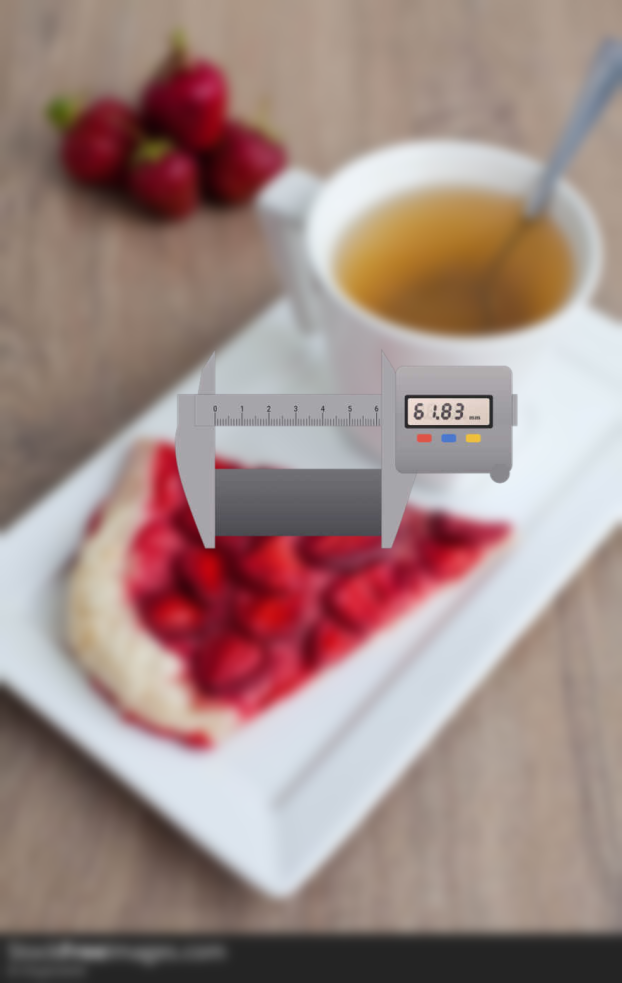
61.83 (mm)
